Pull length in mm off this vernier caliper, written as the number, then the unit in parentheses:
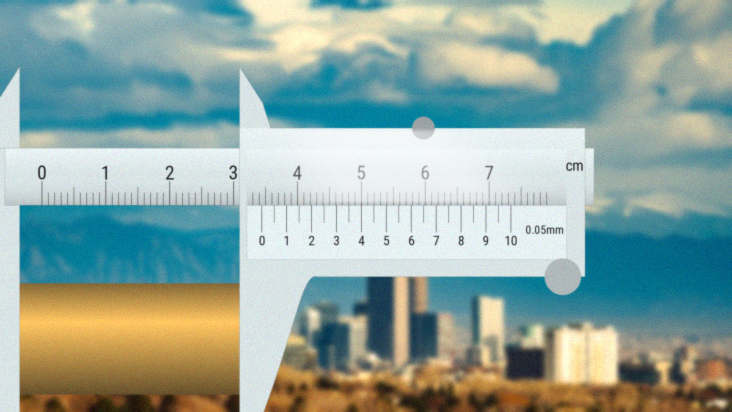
34.4 (mm)
